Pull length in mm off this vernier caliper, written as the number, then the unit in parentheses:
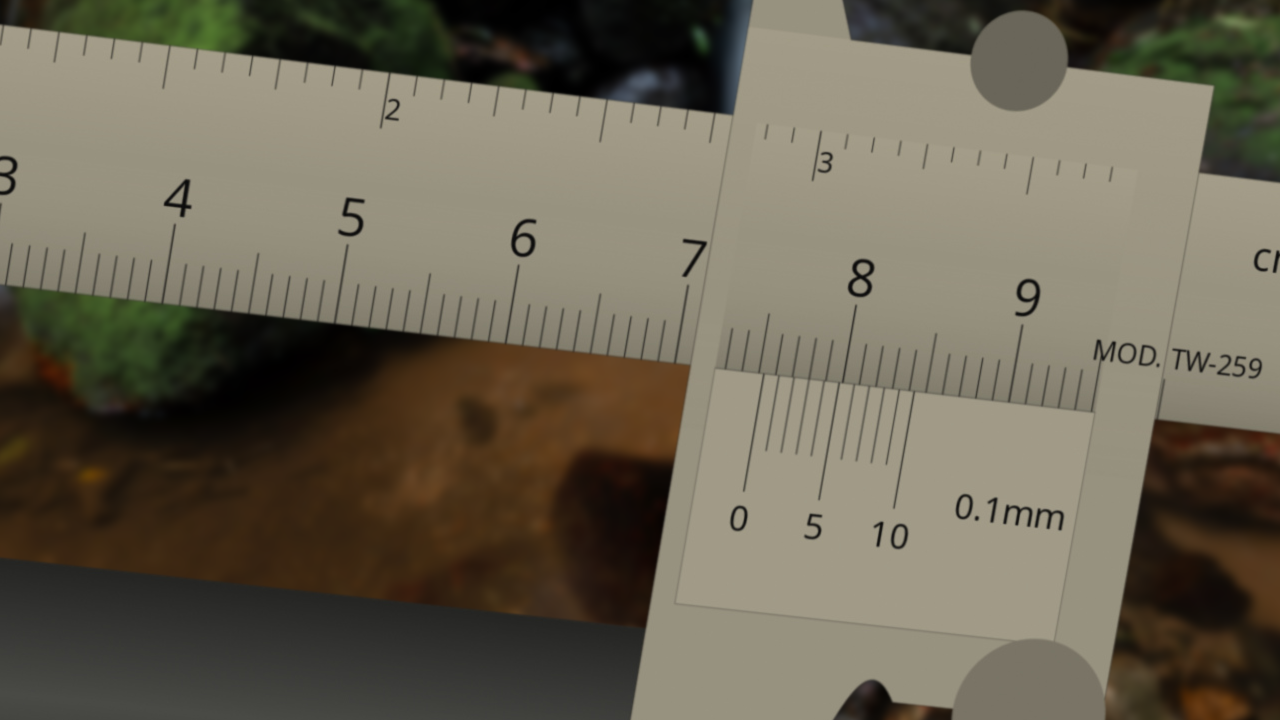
75.3 (mm)
